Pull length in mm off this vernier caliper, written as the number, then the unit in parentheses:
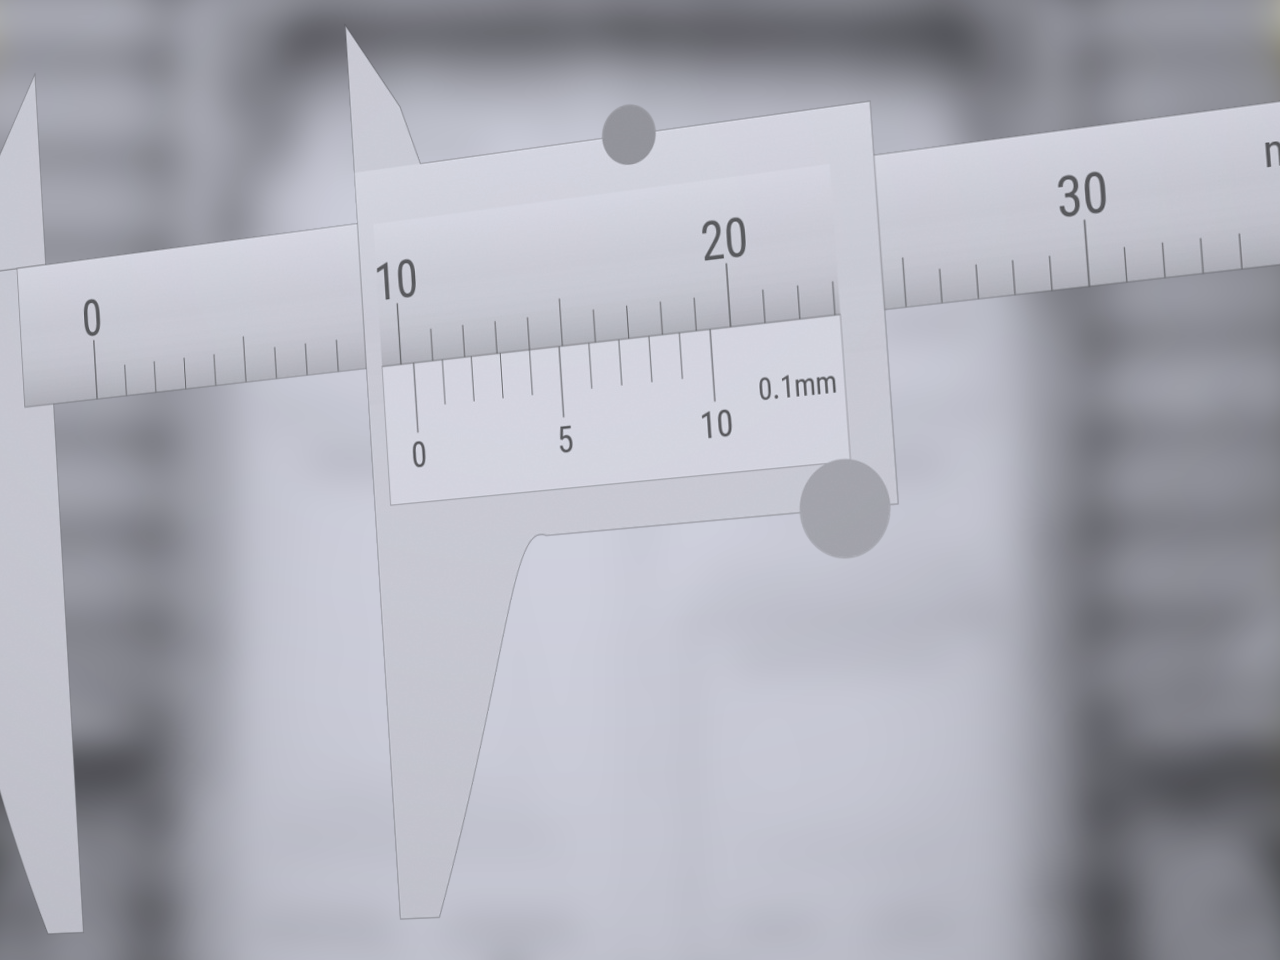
10.4 (mm)
